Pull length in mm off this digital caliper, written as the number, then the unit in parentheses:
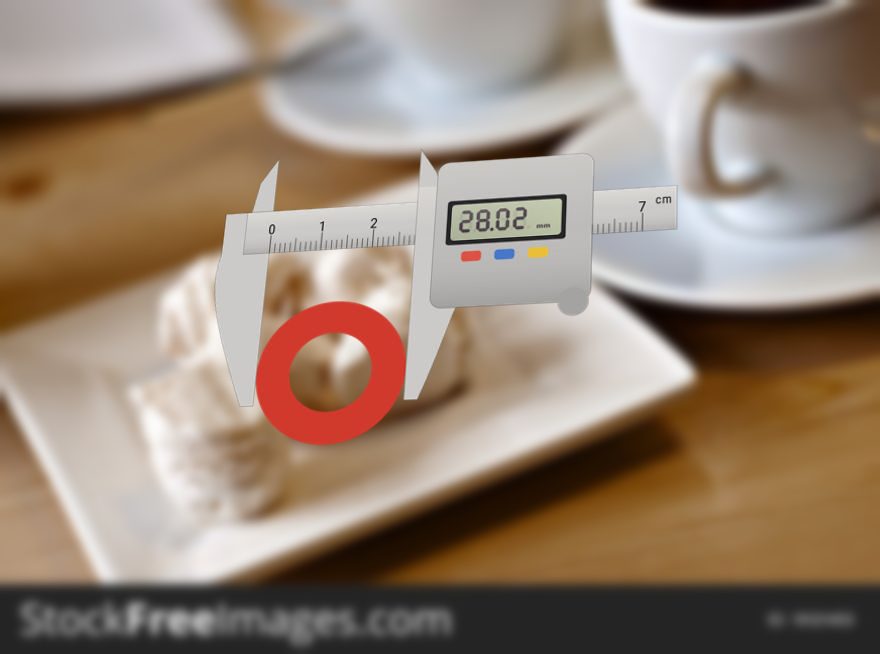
28.02 (mm)
